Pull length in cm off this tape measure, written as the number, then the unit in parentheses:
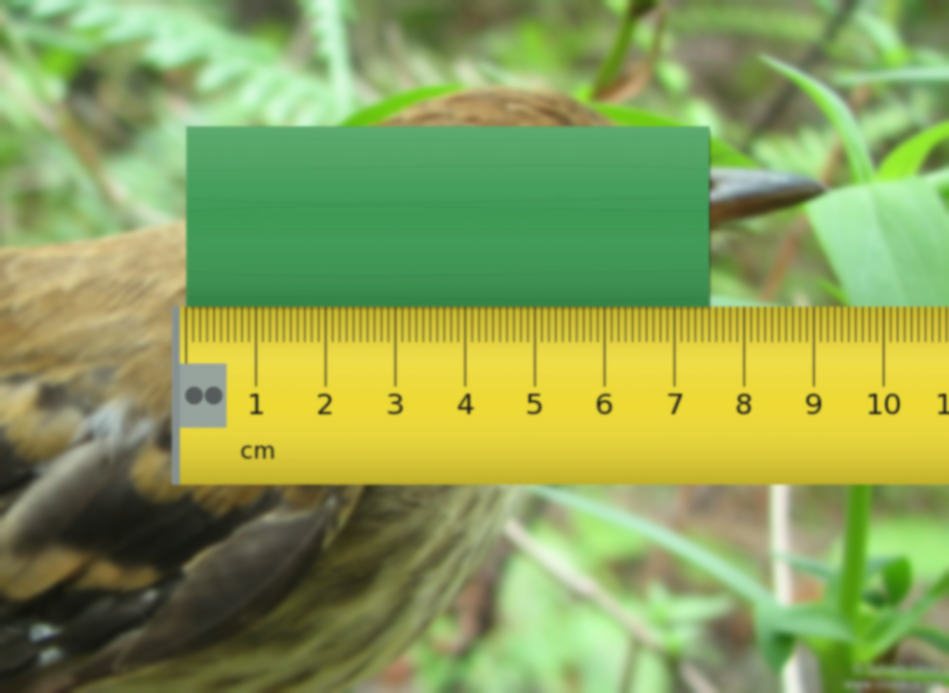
7.5 (cm)
